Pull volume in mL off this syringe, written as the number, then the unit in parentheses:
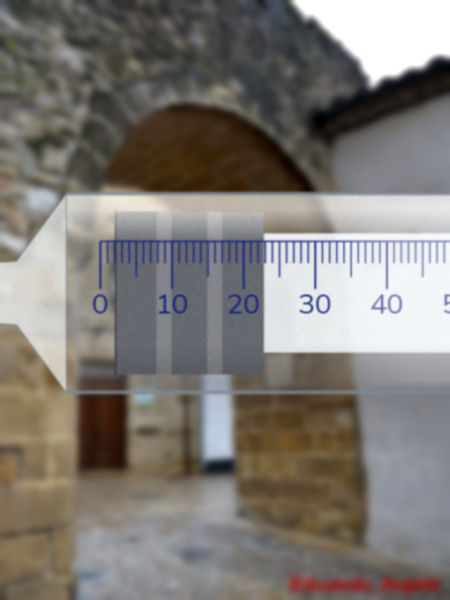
2 (mL)
